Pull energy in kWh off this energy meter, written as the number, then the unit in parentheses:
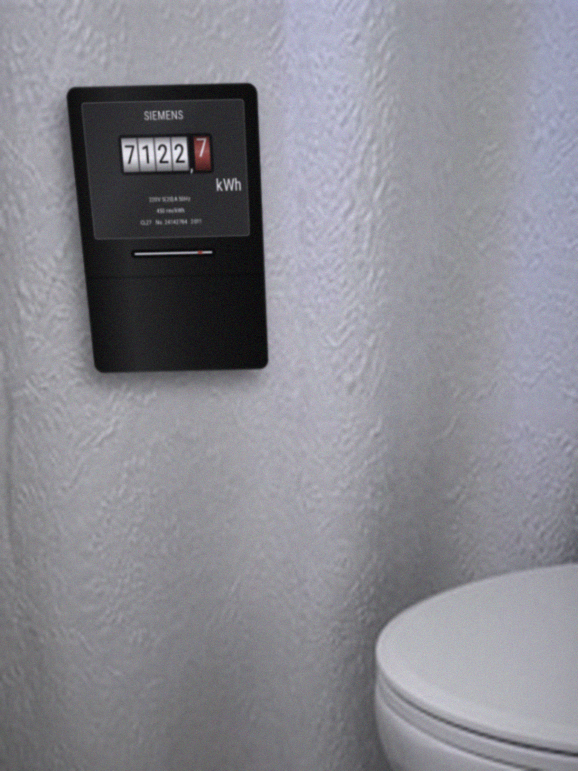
7122.7 (kWh)
